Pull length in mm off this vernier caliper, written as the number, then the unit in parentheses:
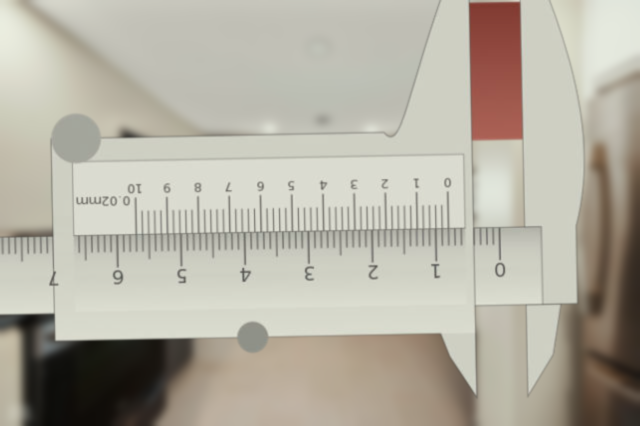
8.0 (mm)
